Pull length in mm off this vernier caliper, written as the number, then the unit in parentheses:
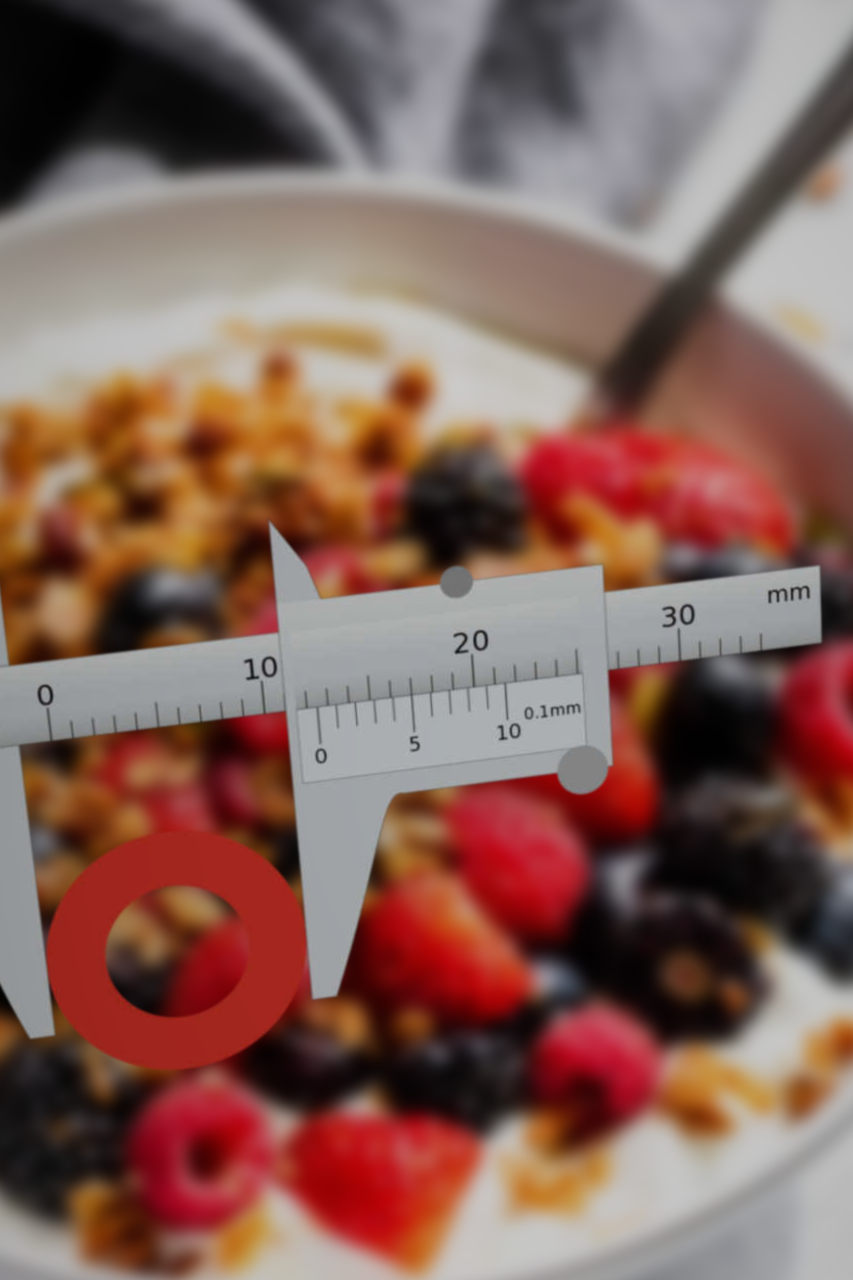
12.5 (mm)
